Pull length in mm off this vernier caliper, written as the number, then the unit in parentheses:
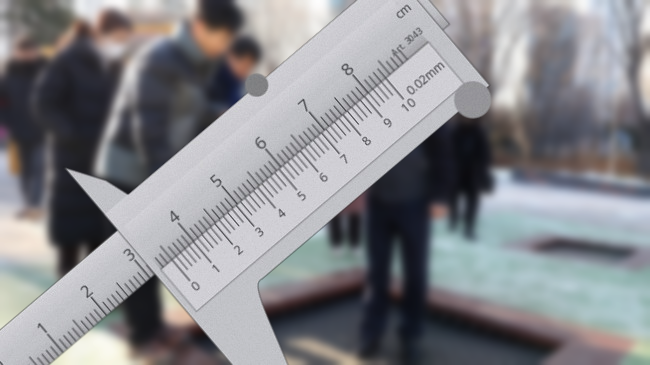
35.0 (mm)
